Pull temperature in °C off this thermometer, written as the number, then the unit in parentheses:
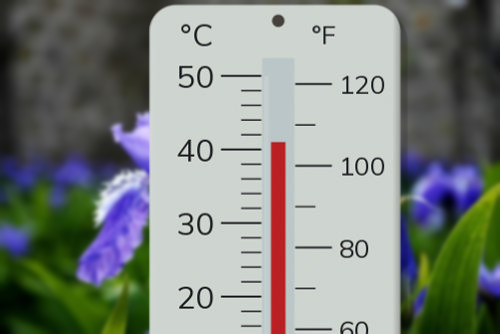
41 (°C)
